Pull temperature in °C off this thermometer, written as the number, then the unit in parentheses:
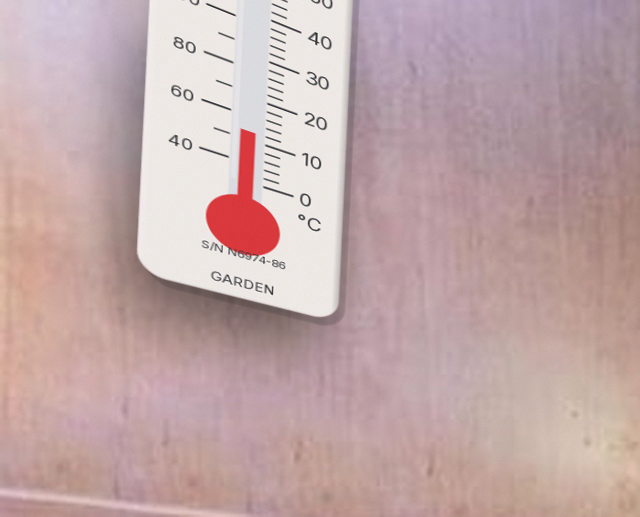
12 (°C)
